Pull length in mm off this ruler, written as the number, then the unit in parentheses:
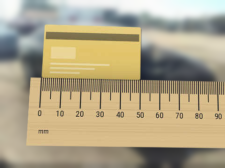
50 (mm)
